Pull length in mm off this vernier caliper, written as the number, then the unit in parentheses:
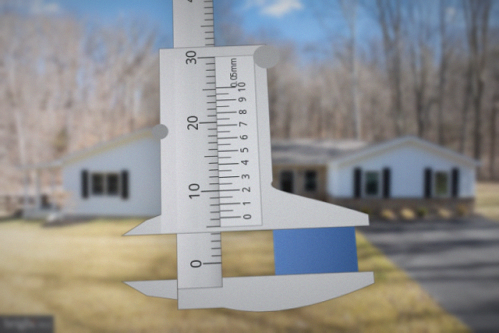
6.2 (mm)
